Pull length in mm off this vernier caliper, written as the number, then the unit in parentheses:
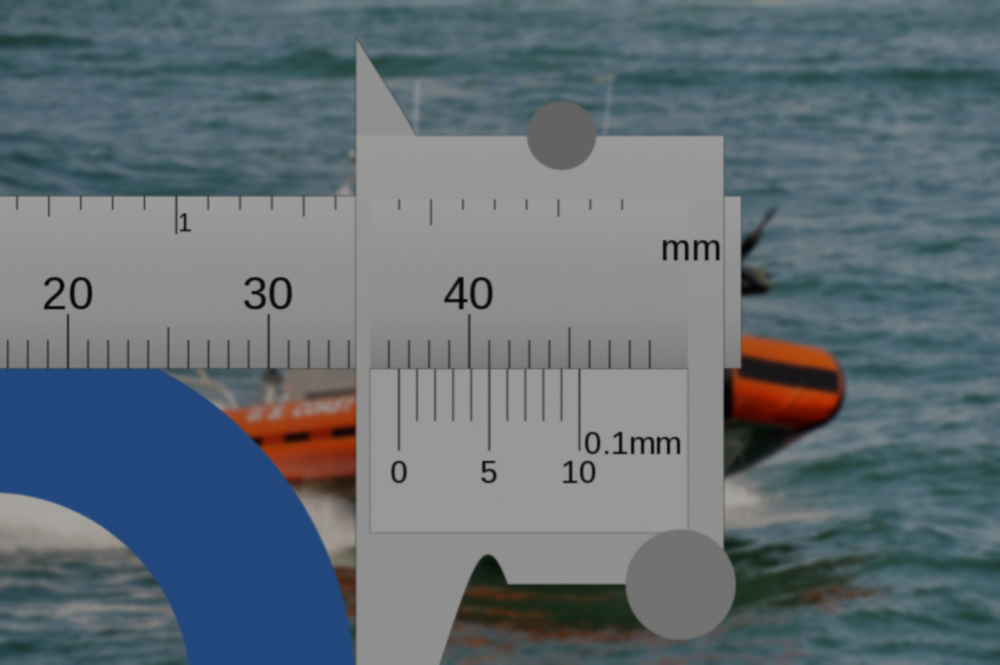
36.5 (mm)
